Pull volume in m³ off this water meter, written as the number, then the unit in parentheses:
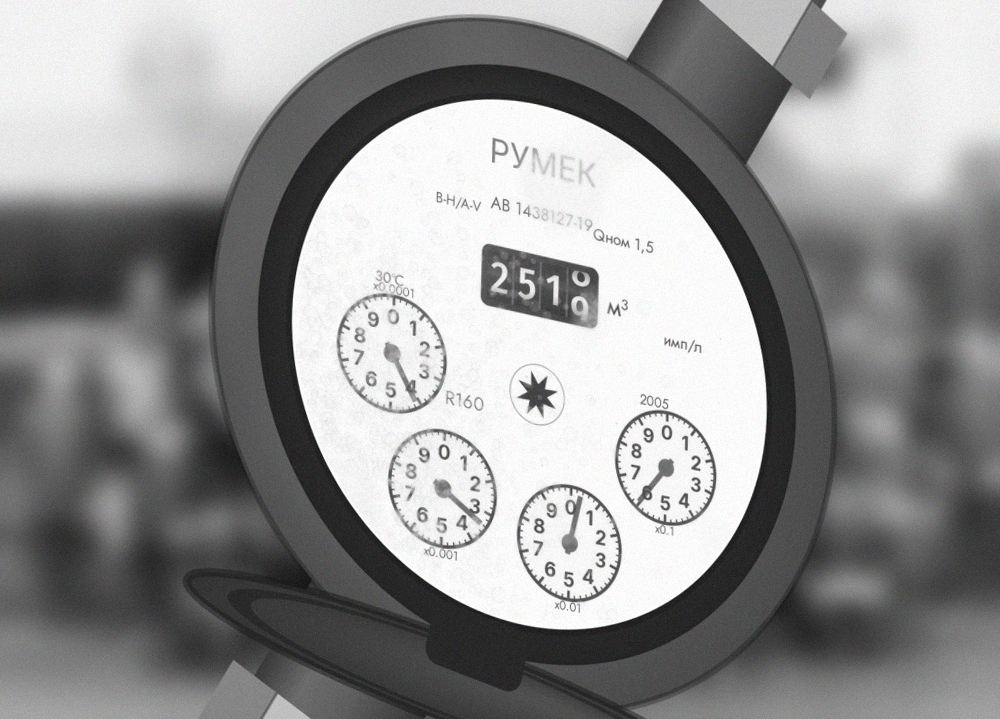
2518.6034 (m³)
